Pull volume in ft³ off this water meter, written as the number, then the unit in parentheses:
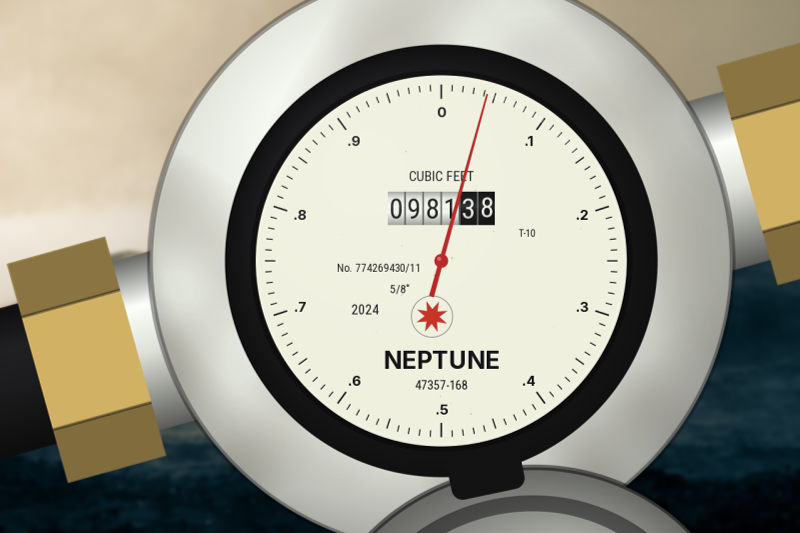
98138.04 (ft³)
